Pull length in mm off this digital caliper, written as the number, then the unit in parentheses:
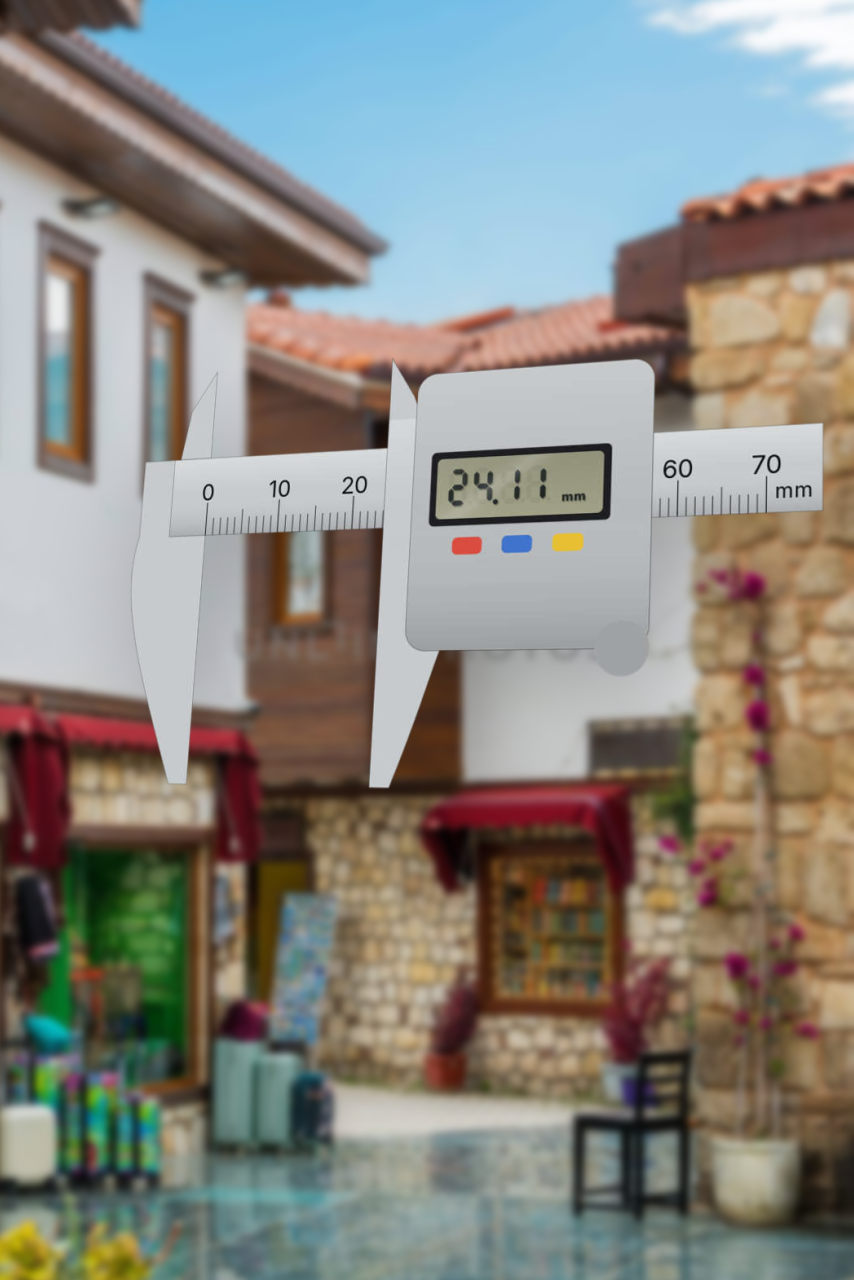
24.11 (mm)
